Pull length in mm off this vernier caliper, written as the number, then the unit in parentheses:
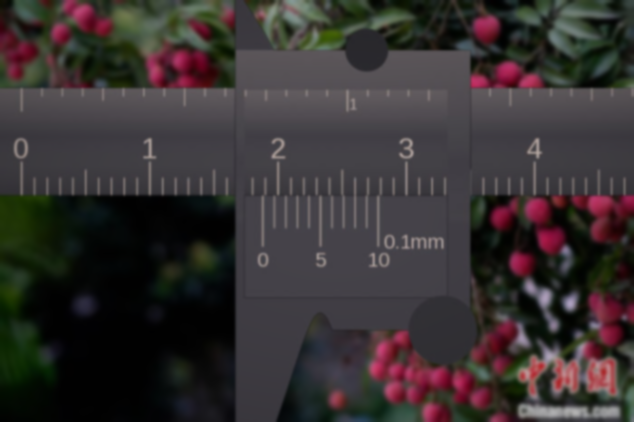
18.8 (mm)
